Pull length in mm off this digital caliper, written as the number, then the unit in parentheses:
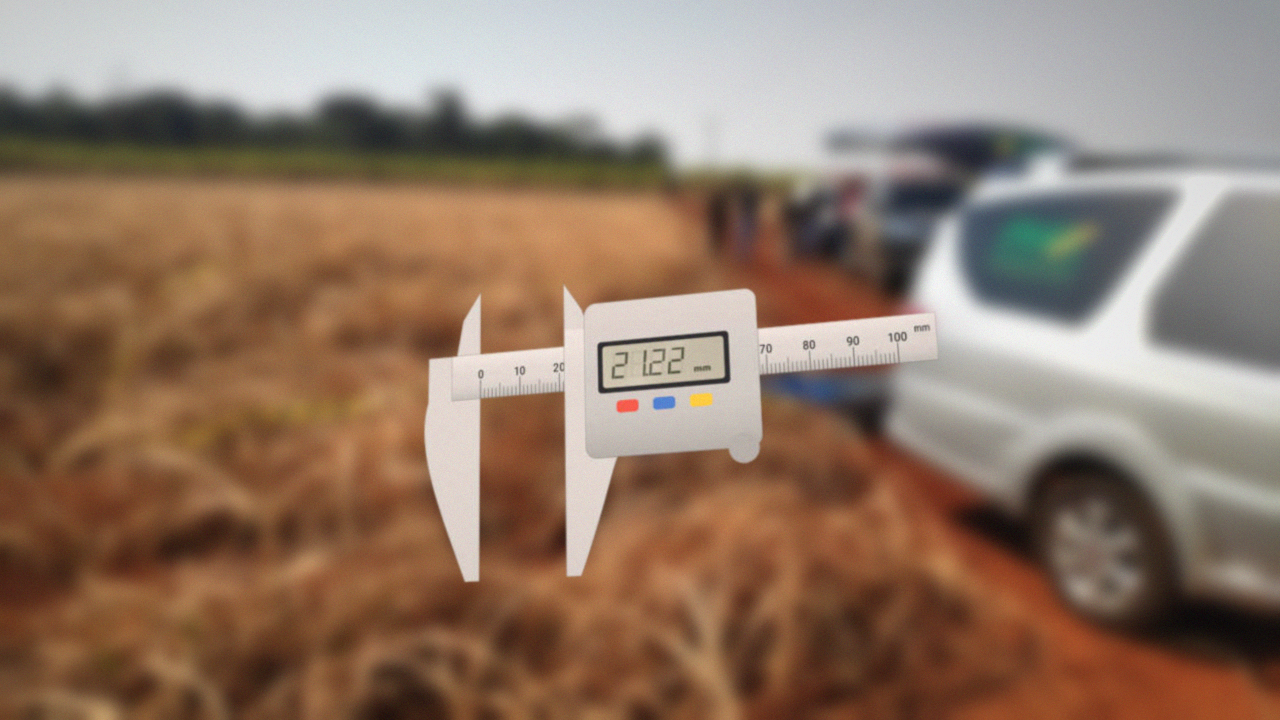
21.22 (mm)
